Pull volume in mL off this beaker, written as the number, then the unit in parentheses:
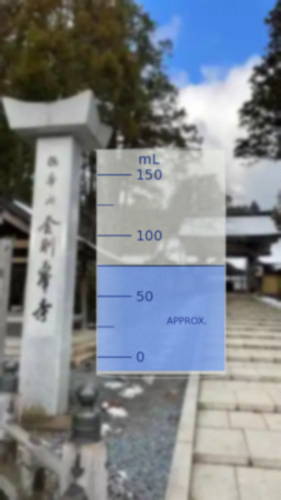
75 (mL)
